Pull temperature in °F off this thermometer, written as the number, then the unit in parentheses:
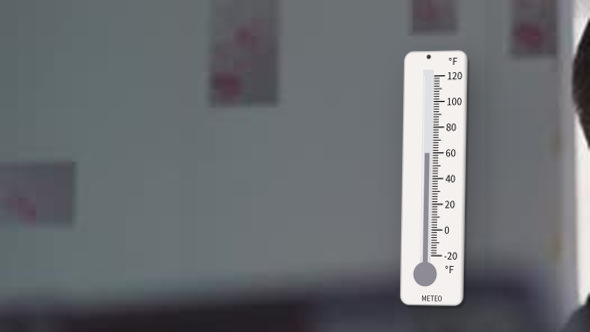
60 (°F)
